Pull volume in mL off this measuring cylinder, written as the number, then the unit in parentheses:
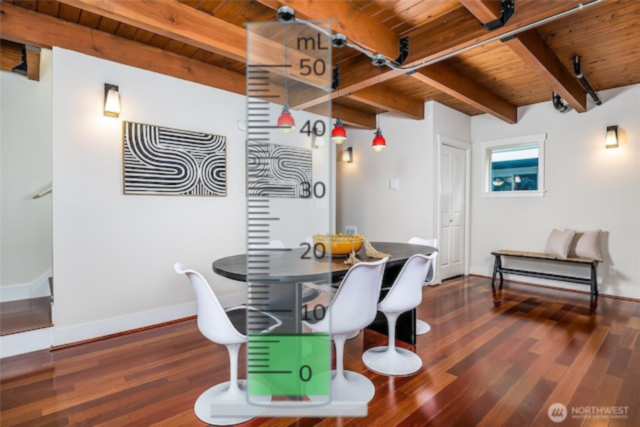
6 (mL)
